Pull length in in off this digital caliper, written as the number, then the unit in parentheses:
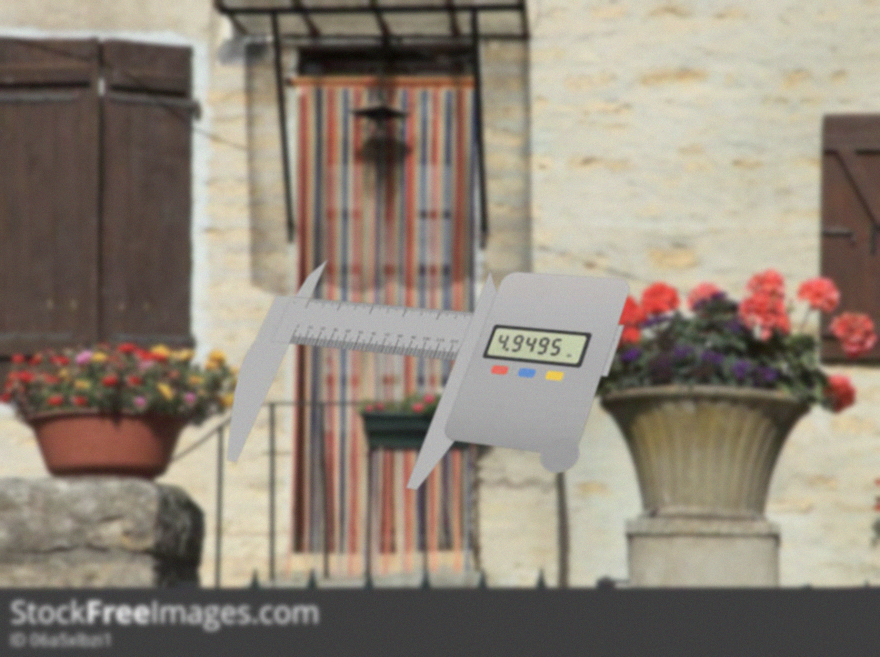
4.9495 (in)
